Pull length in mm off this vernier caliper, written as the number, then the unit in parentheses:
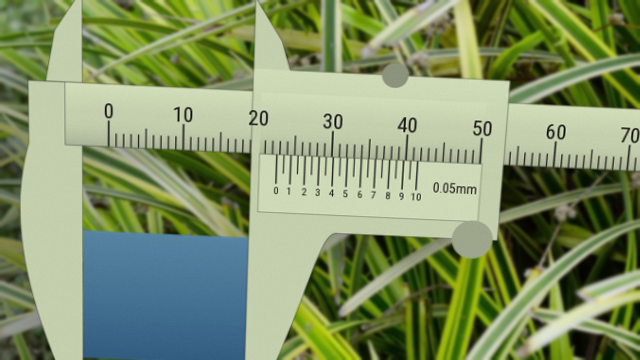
22.6 (mm)
